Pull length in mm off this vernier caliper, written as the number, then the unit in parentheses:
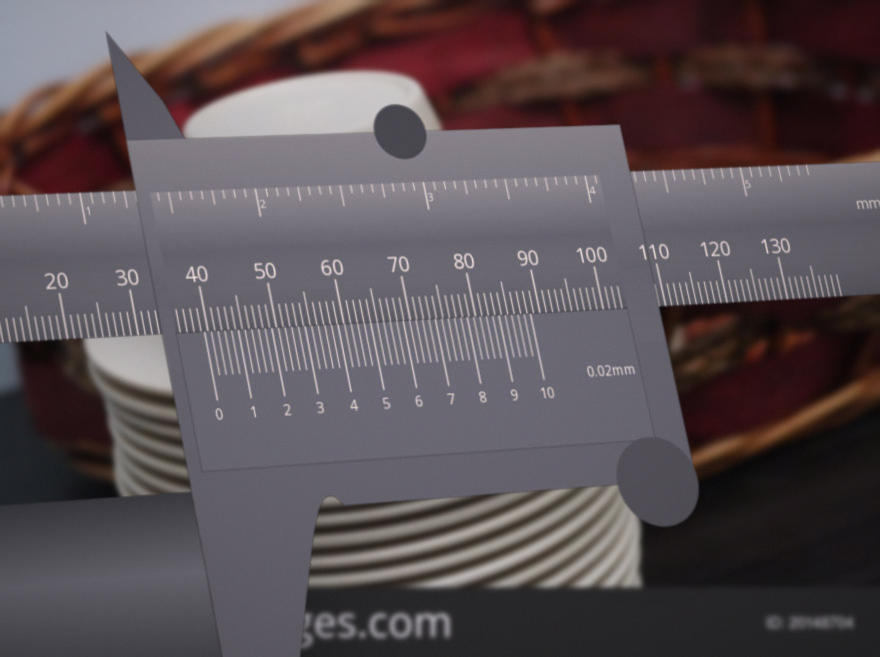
39.5 (mm)
